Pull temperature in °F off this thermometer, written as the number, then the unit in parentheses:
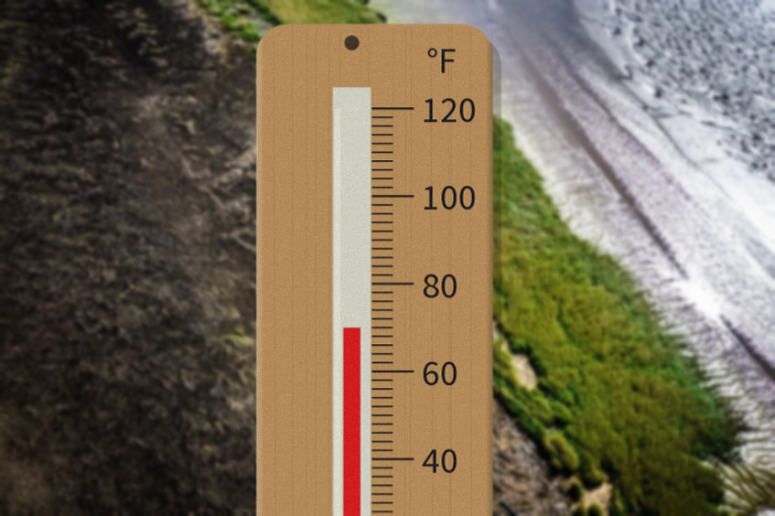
70 (°F)
